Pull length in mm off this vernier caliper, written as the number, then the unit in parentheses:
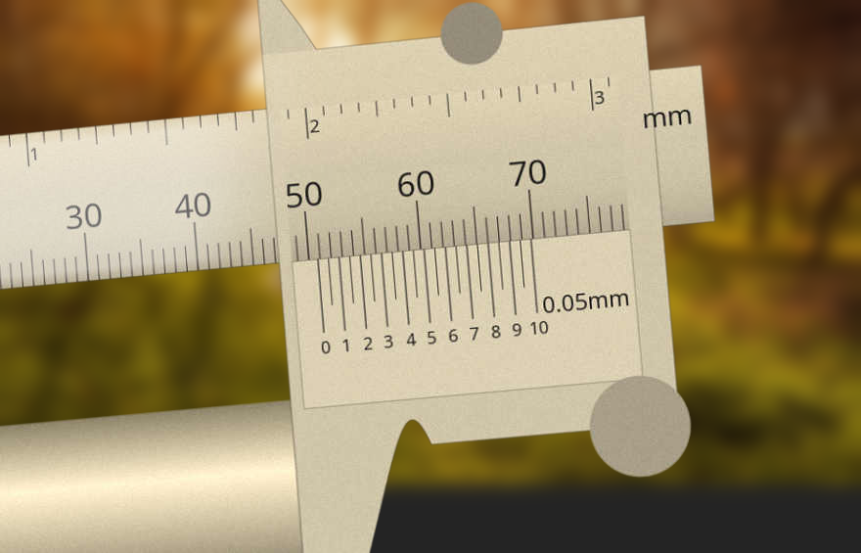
50.8 (mm)
